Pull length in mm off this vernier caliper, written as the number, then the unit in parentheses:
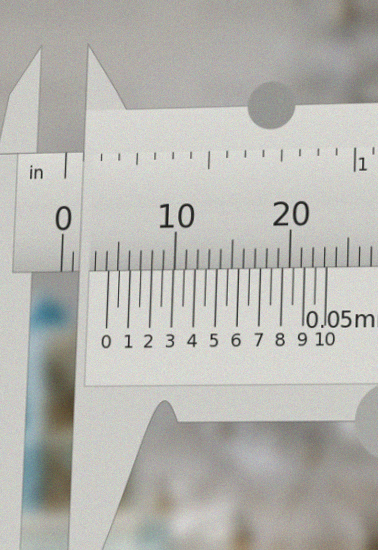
4.2 (mm)
